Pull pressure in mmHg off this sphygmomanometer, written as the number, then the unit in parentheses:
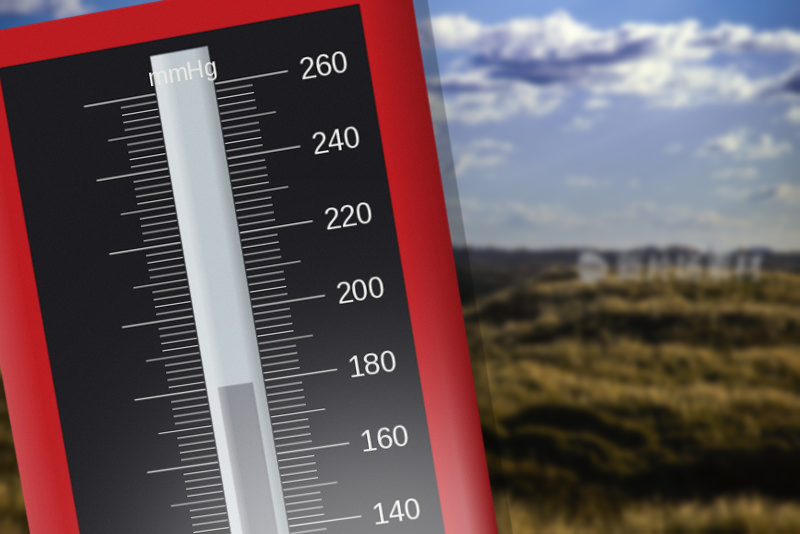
180 (mmHg)
